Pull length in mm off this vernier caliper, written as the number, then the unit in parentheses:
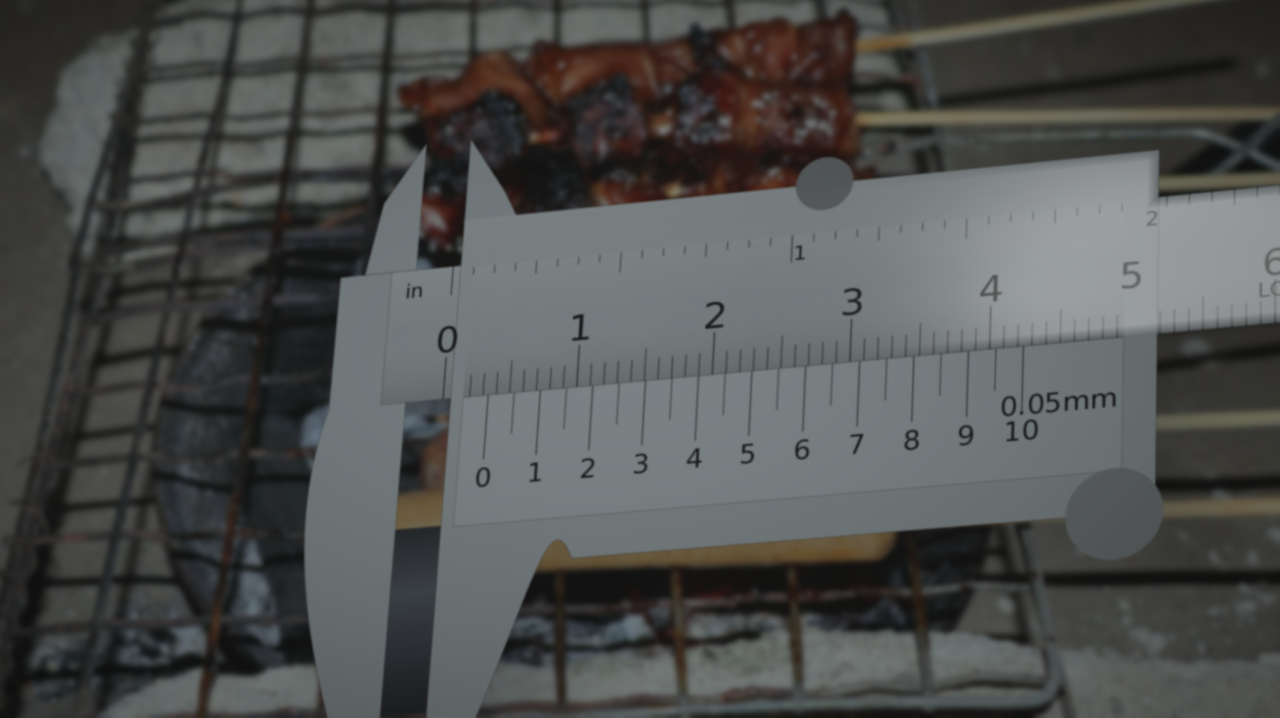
3.4 (mm)
